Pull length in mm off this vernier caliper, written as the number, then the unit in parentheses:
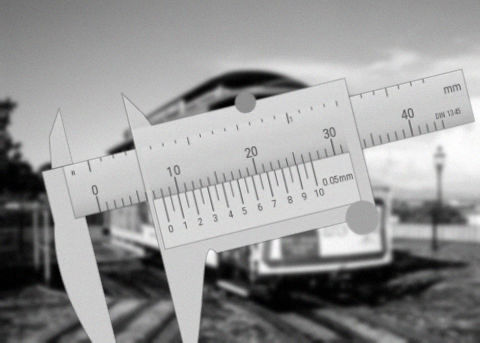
8.0 (mm)
